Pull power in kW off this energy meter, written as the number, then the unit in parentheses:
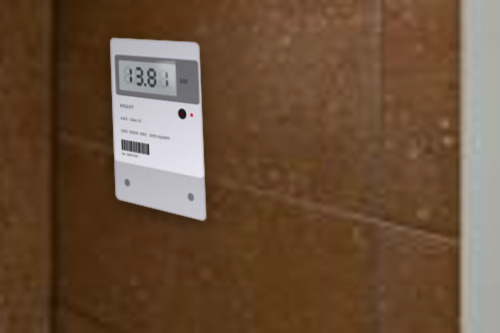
13.81 (kW)
